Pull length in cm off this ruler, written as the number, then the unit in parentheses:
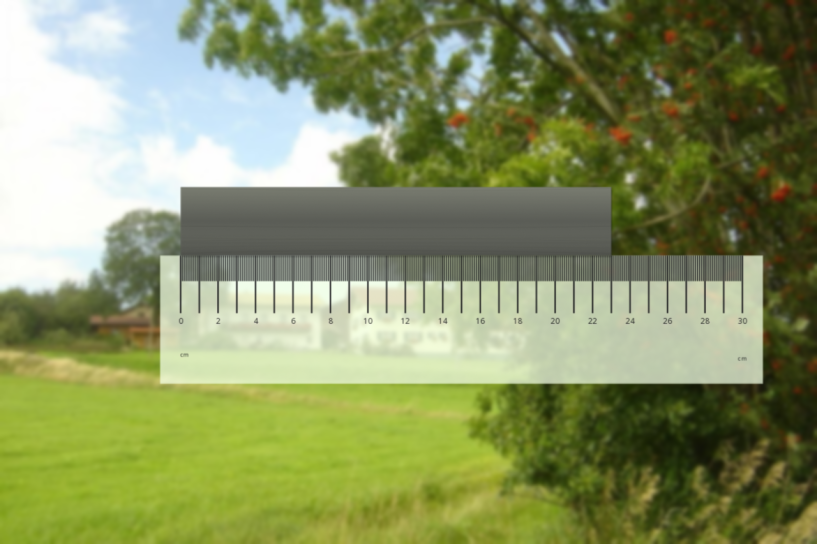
23 (cm)
